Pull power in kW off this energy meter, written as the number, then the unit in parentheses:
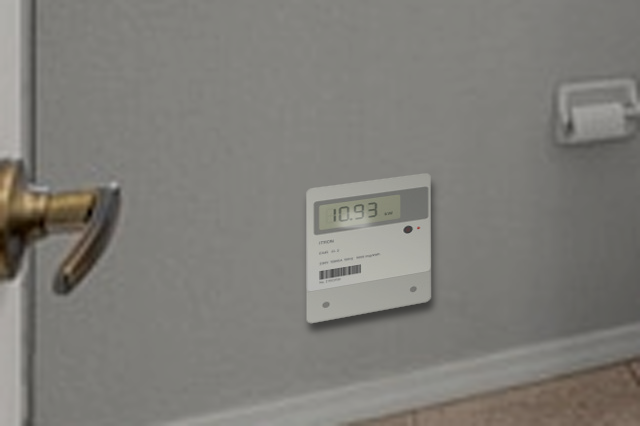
10.93 (kW)
